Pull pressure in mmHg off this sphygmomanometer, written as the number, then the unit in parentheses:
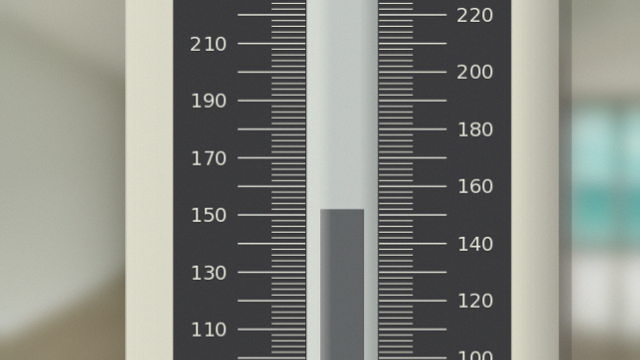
152 (mmHg)
